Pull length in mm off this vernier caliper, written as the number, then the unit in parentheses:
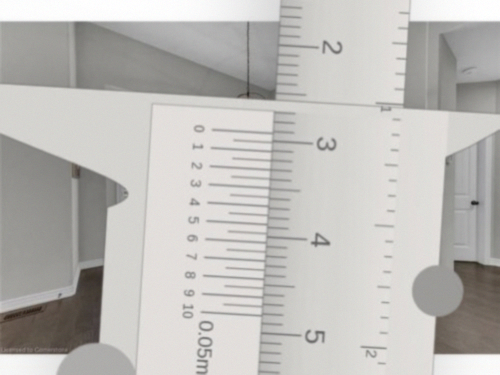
29.2 (mm)
